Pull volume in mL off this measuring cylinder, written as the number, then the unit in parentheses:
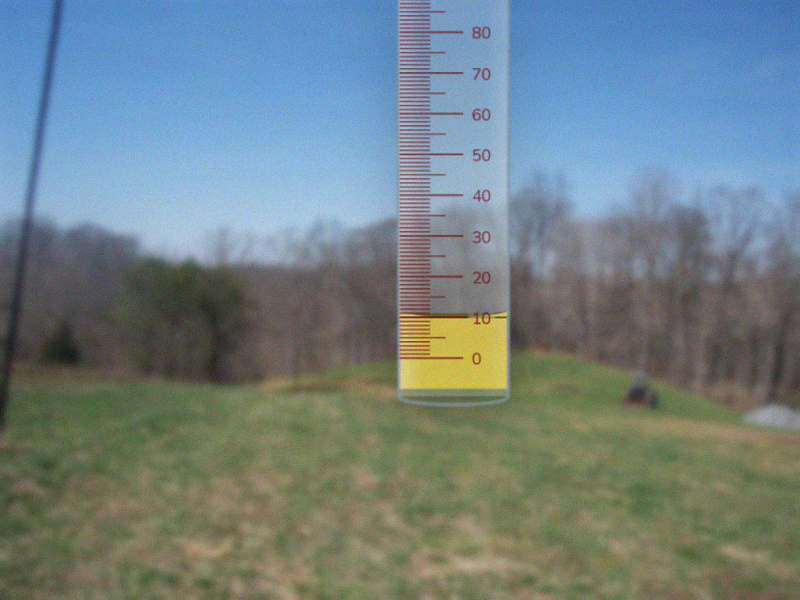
10 (mL)
